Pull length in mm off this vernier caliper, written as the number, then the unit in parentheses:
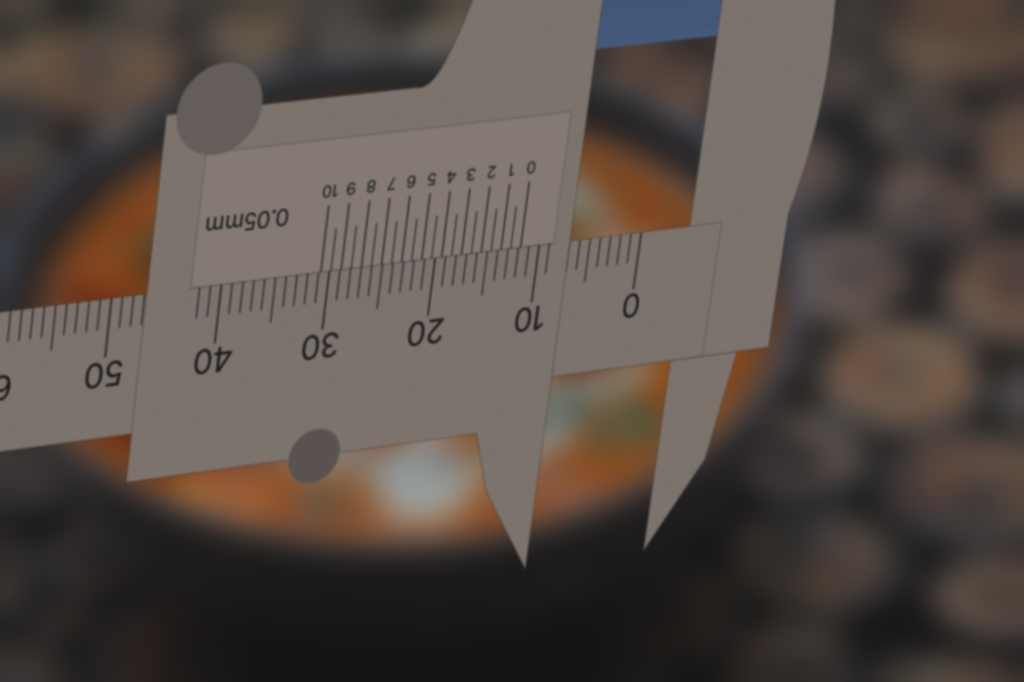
11.8 (mm)
